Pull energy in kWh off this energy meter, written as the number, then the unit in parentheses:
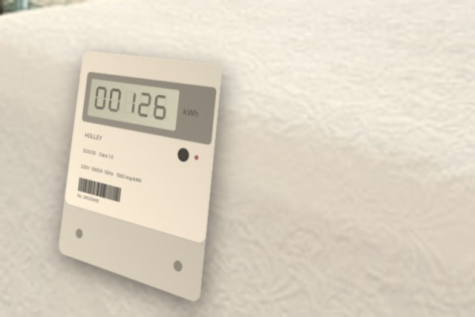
126 (kWh)
